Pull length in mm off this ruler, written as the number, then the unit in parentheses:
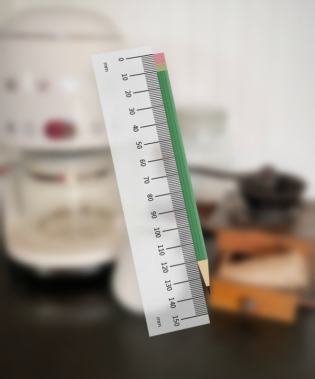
140 (mm)
